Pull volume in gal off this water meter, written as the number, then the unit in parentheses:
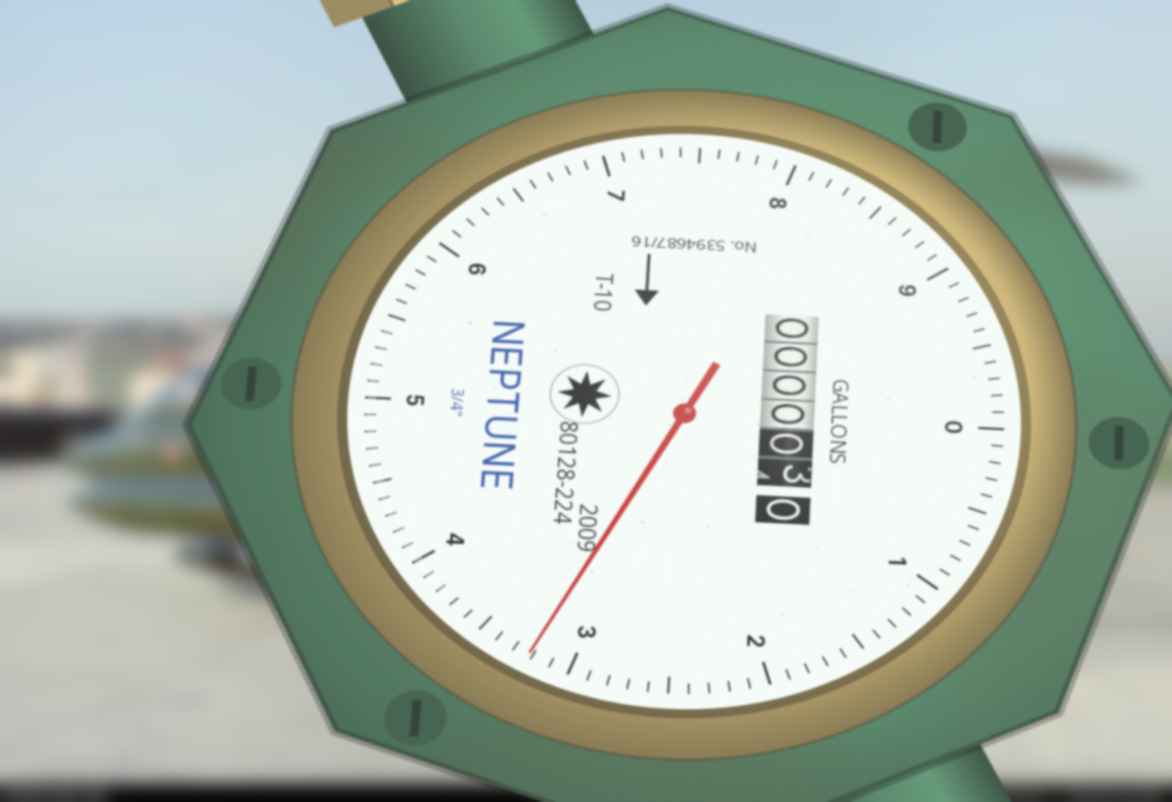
33.2 (gal)
